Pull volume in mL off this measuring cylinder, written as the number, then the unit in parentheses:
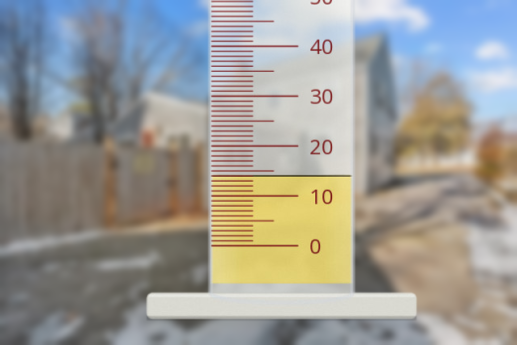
14 (mL)
